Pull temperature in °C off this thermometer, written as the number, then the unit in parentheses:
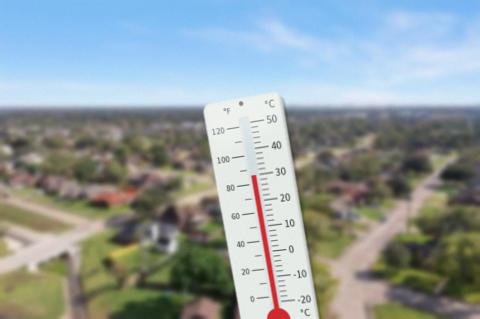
30 (°C)
